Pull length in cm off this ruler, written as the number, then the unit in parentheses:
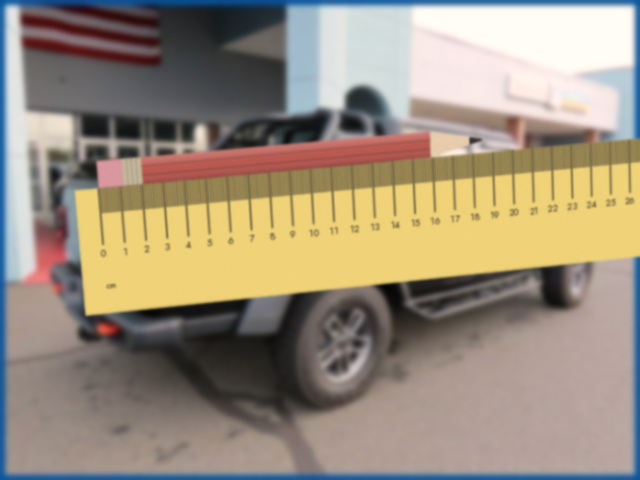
18.5 (cm)
